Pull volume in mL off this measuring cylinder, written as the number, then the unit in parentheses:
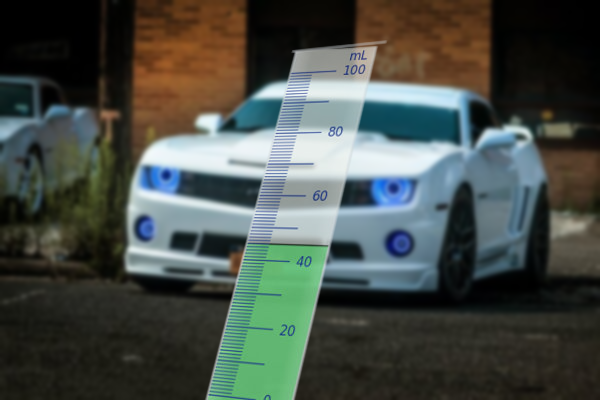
45 (mL)
